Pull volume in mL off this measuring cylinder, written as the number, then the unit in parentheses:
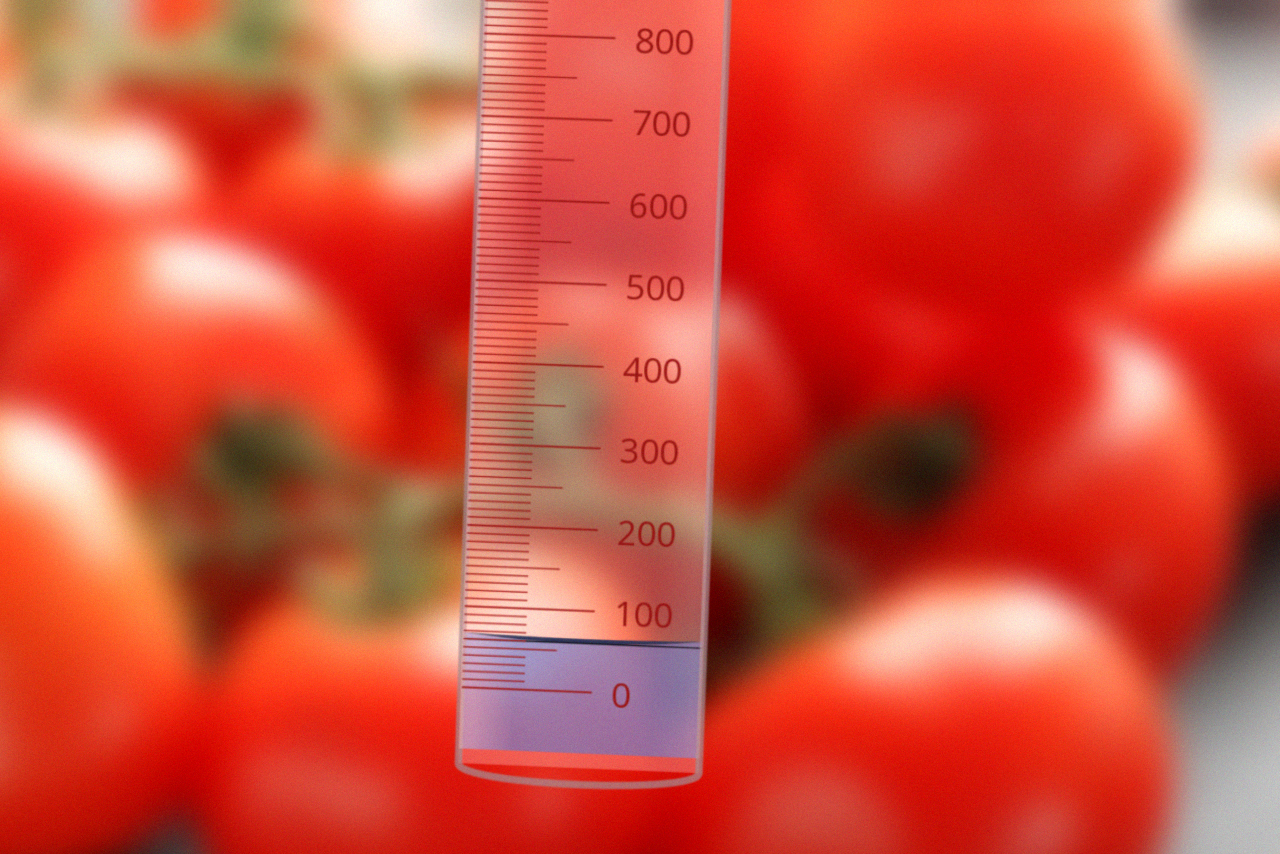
60 (mL)
